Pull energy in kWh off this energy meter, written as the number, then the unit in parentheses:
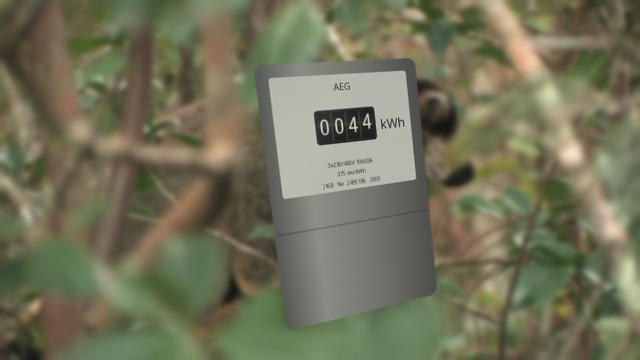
44 (kWh)
